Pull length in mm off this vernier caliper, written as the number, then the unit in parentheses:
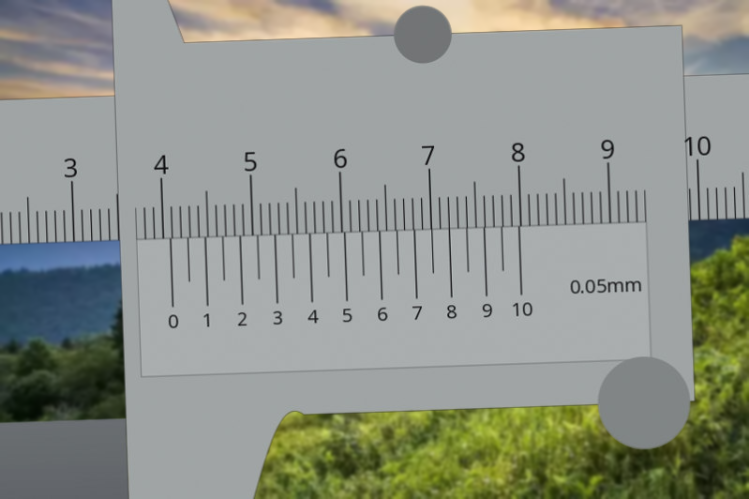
40.8 (mm)
